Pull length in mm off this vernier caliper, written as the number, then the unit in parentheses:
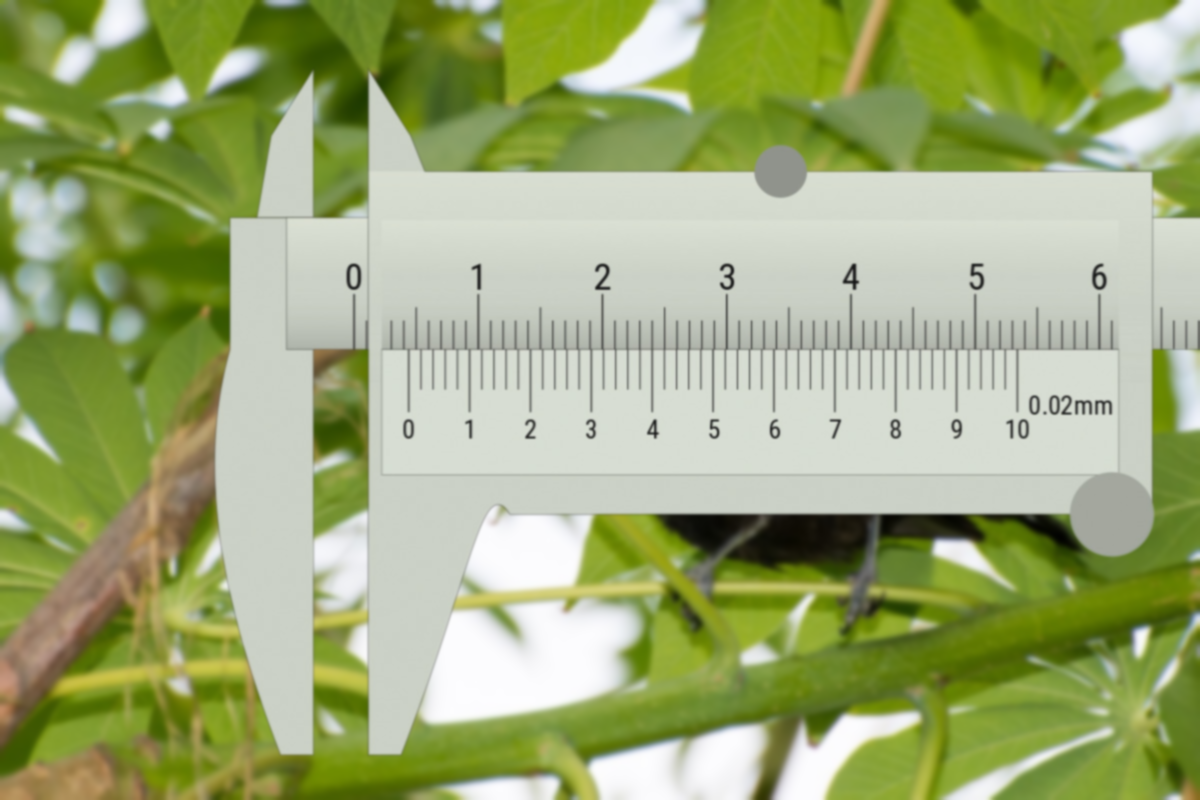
4.4 (mm)
